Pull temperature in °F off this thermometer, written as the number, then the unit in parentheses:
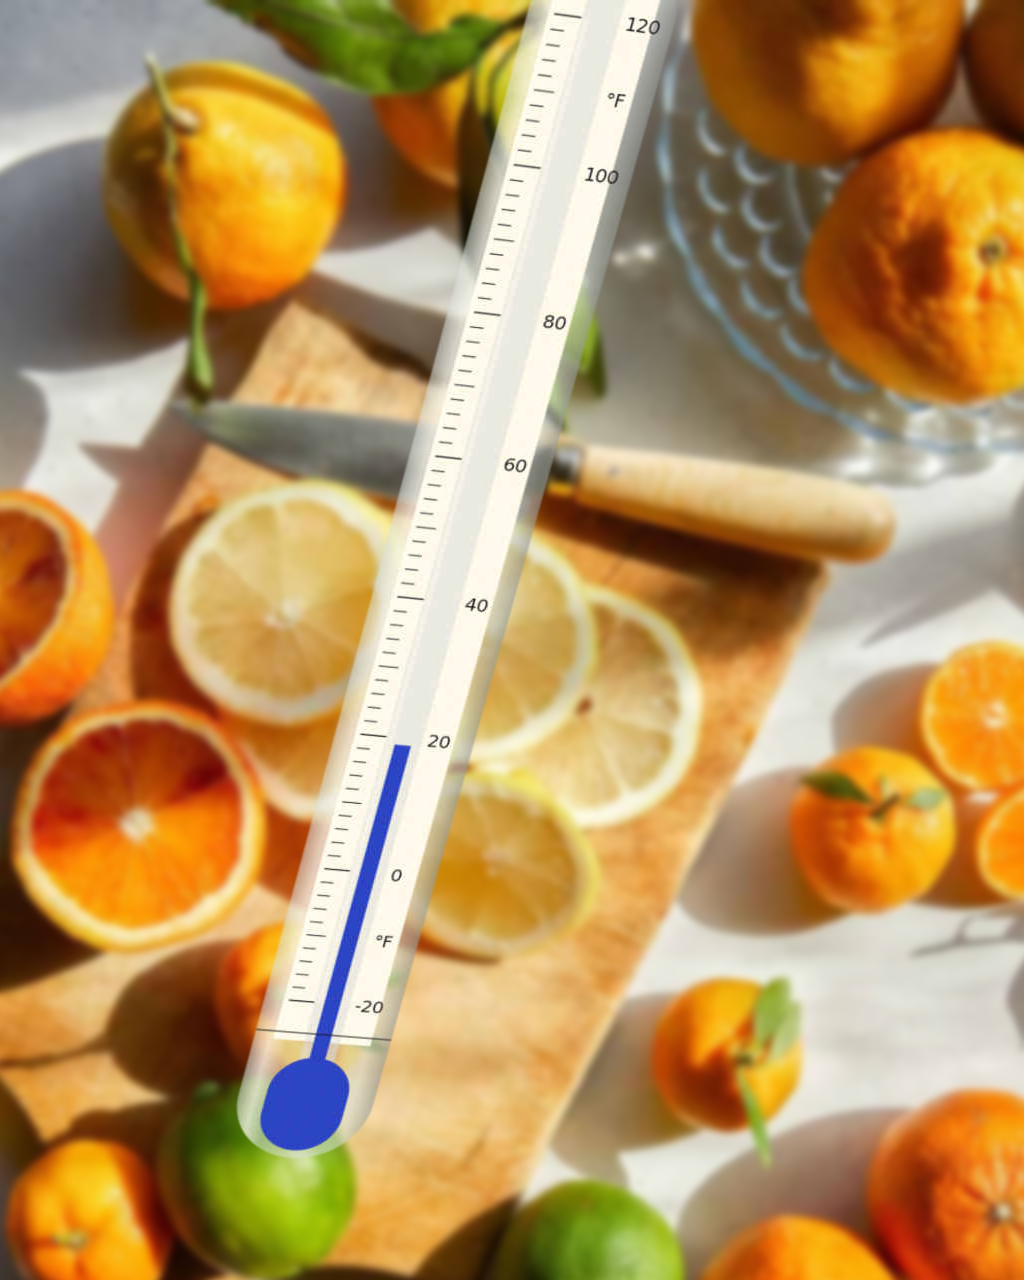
19 (°F)
